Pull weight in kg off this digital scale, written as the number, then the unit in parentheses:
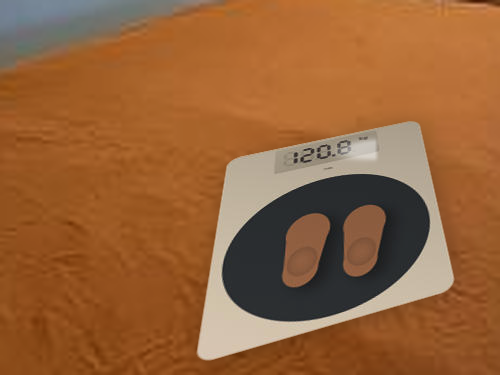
120.8 (kg)
